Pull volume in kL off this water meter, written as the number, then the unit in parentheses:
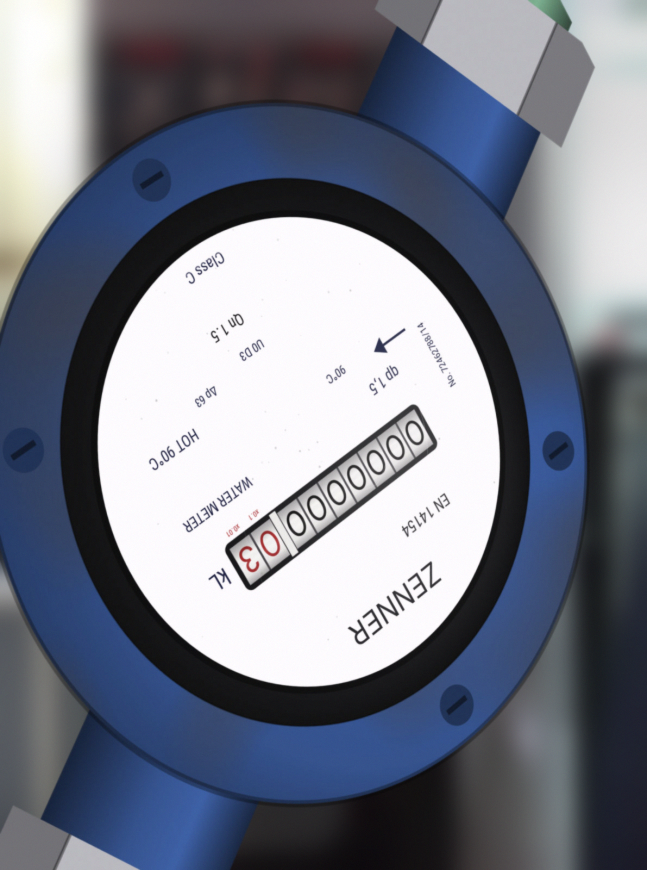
0.03 (kL)
